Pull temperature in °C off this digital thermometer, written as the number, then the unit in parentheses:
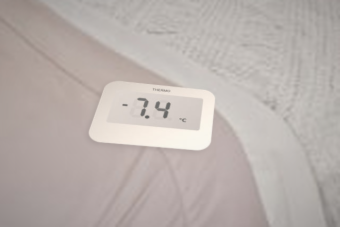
-7.4 (°C)
